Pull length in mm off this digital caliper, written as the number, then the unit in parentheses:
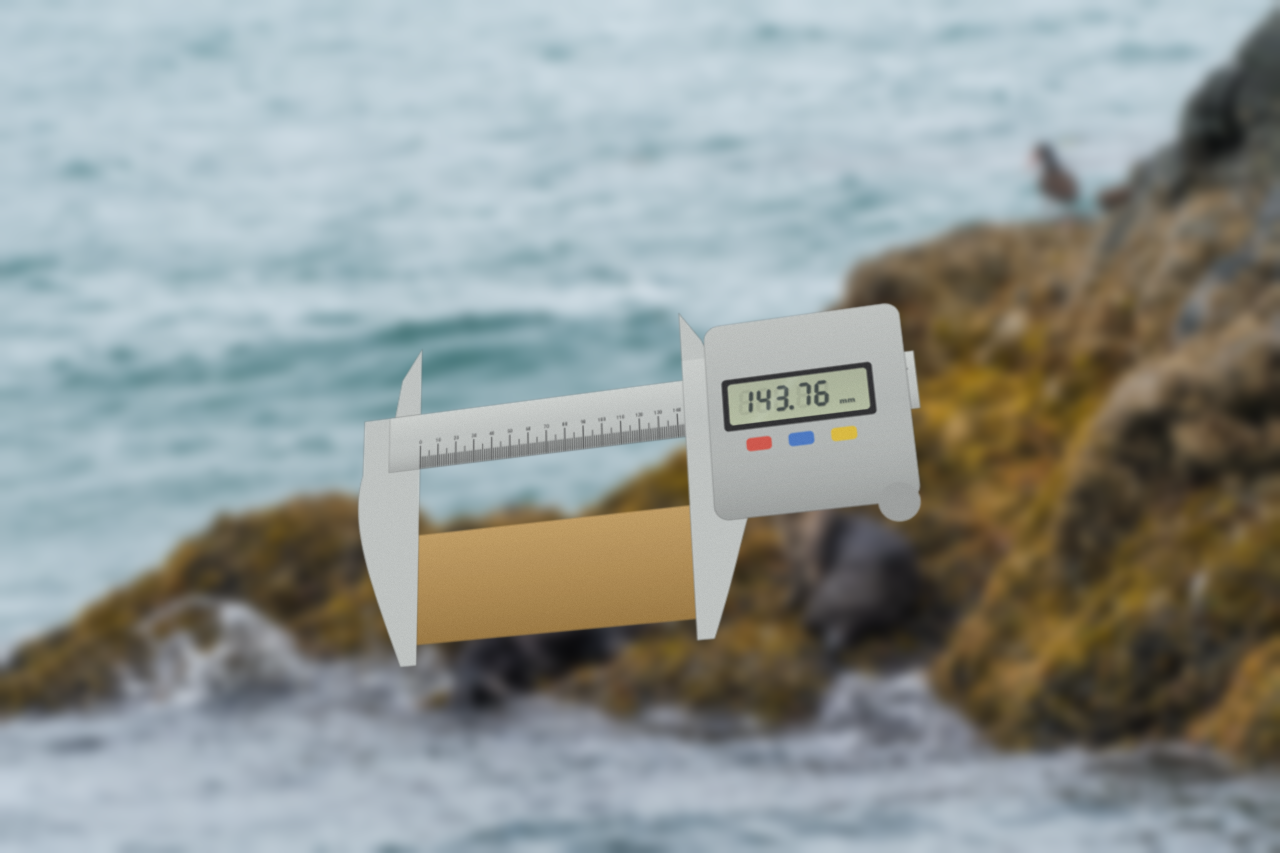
143.76 (mm)
